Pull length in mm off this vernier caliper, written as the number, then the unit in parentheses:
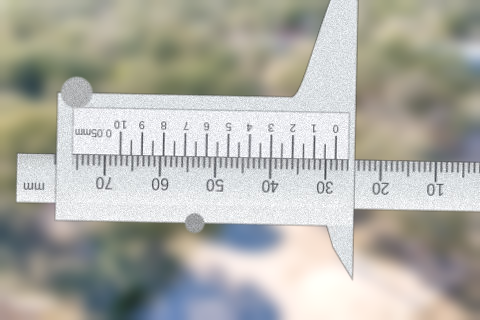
28.2 (mm)
